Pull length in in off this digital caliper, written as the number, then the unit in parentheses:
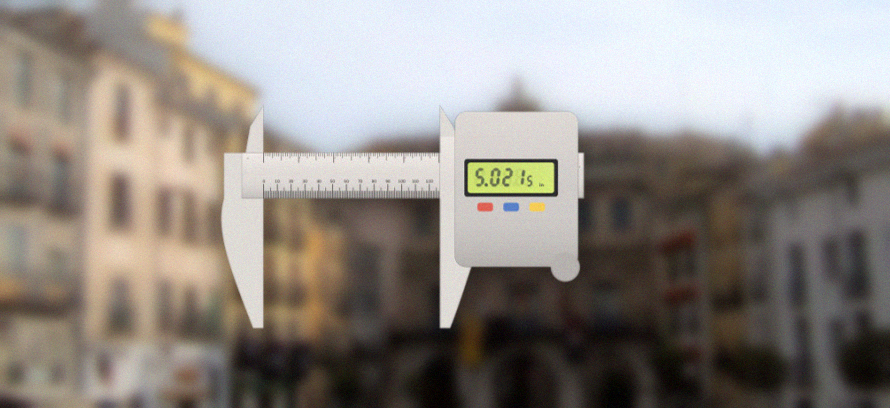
5.0215 (in)
